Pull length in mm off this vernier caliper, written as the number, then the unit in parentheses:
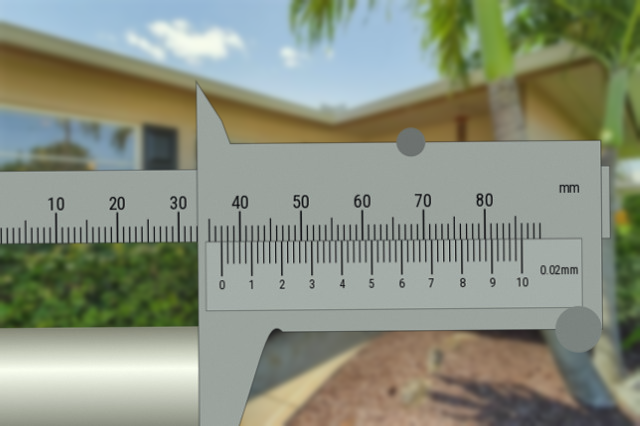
37.0 (mm)
